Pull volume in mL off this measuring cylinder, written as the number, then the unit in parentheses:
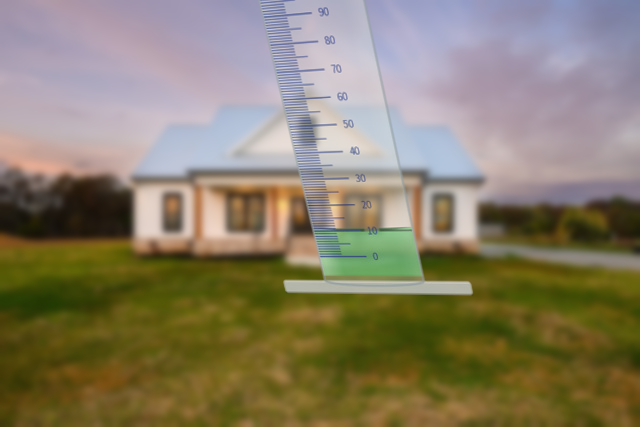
10 (mL)
